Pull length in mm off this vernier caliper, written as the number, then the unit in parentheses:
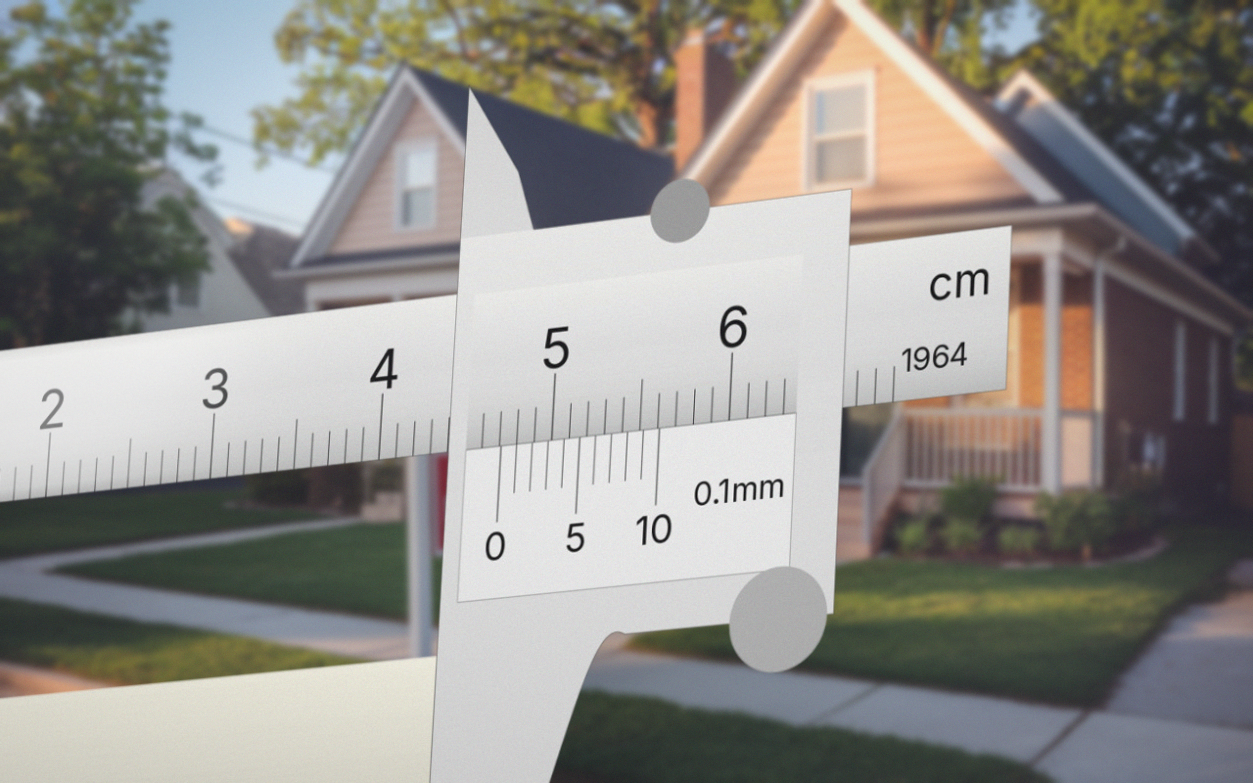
47.1 (mm)
